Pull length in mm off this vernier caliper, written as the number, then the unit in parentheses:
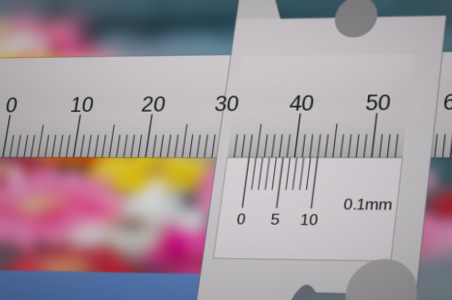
34.0 (mm)
